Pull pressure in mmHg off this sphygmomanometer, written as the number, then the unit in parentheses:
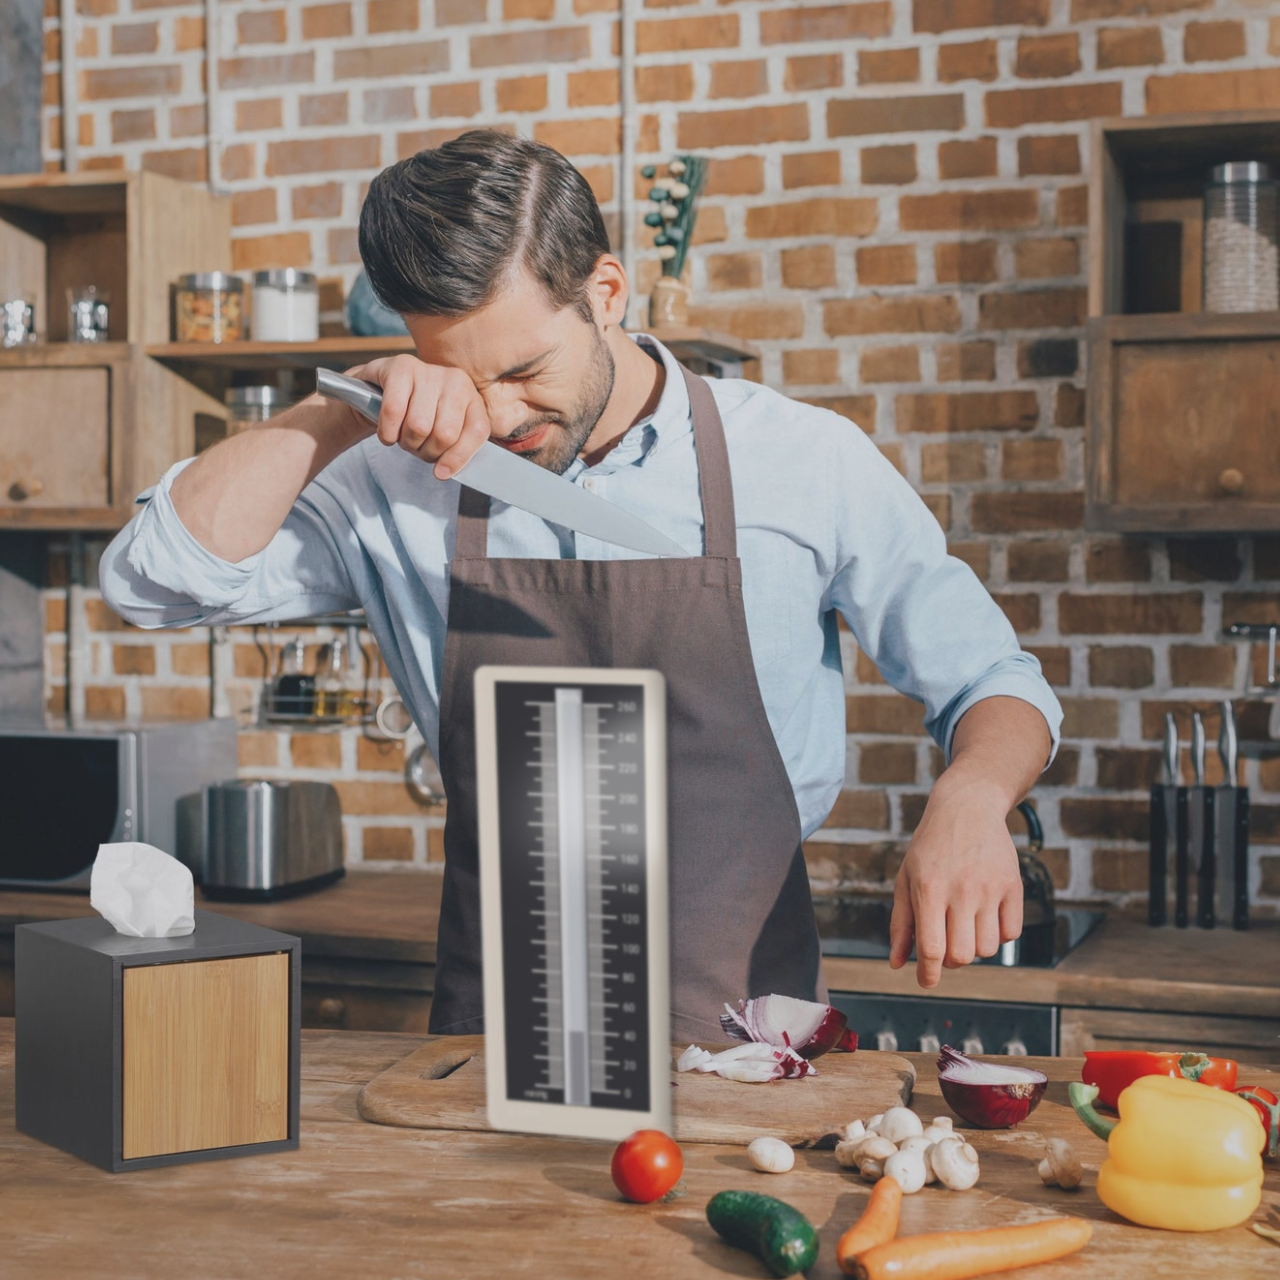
40 (mmHg)
